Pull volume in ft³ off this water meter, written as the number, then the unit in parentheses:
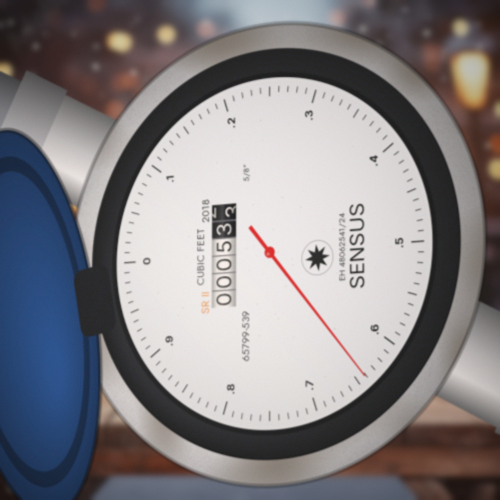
532.64 (ft³)
